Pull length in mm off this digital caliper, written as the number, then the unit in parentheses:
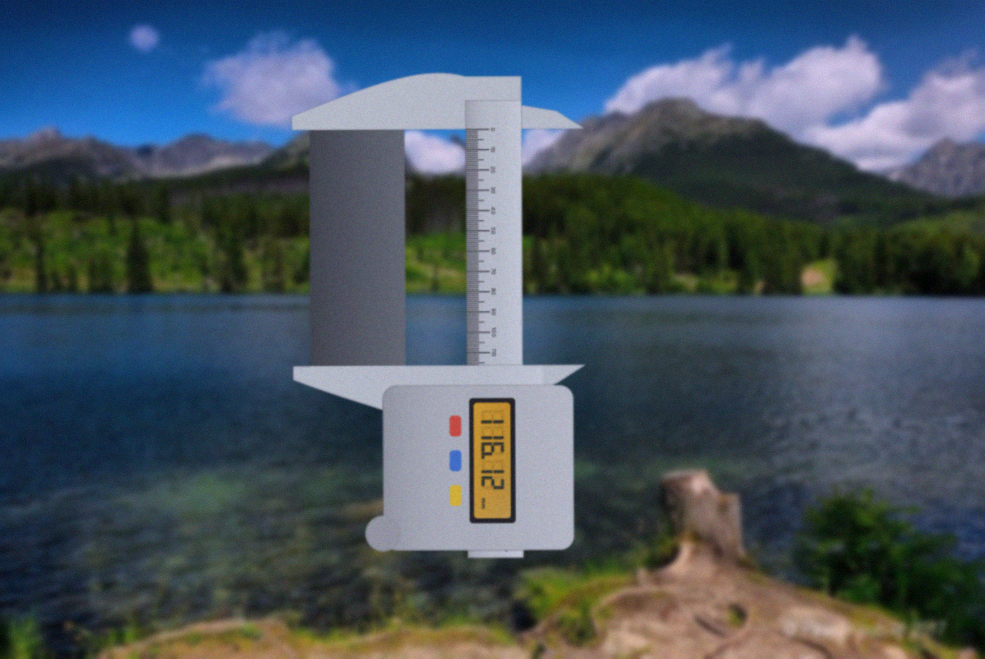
116.12 (mm)
